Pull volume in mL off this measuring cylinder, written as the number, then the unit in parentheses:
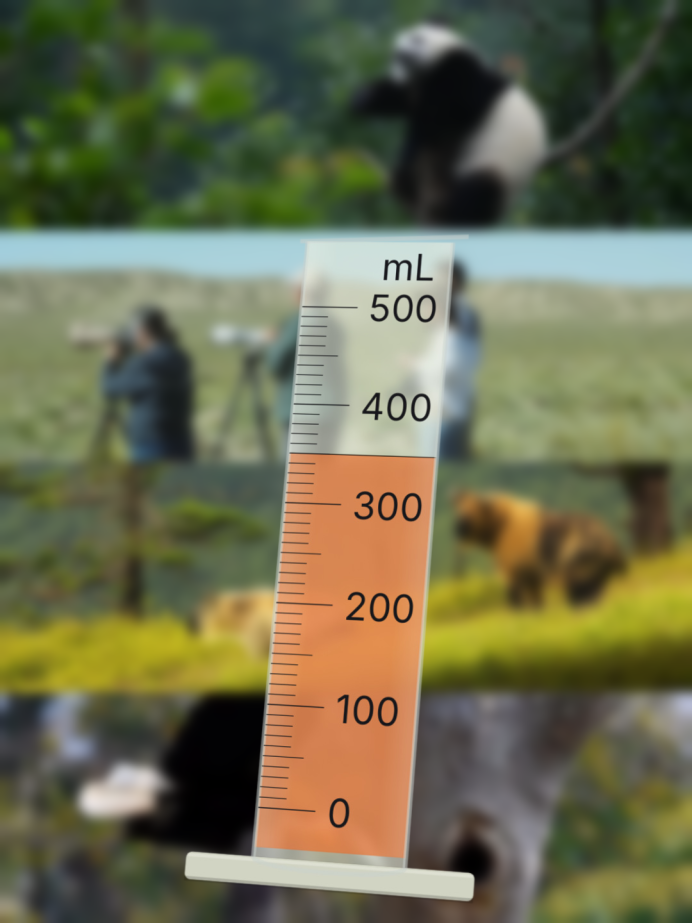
350 (mL)
